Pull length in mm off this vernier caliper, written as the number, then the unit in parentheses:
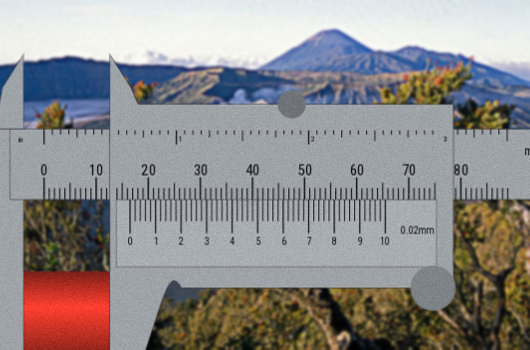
16.5 (mm)
